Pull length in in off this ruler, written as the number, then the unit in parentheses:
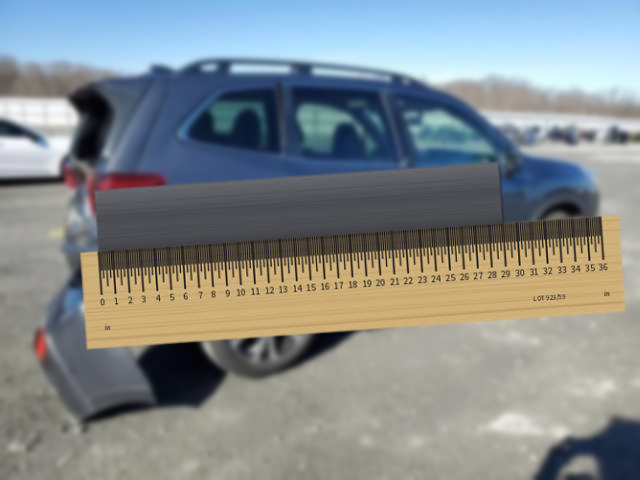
29 (in)
